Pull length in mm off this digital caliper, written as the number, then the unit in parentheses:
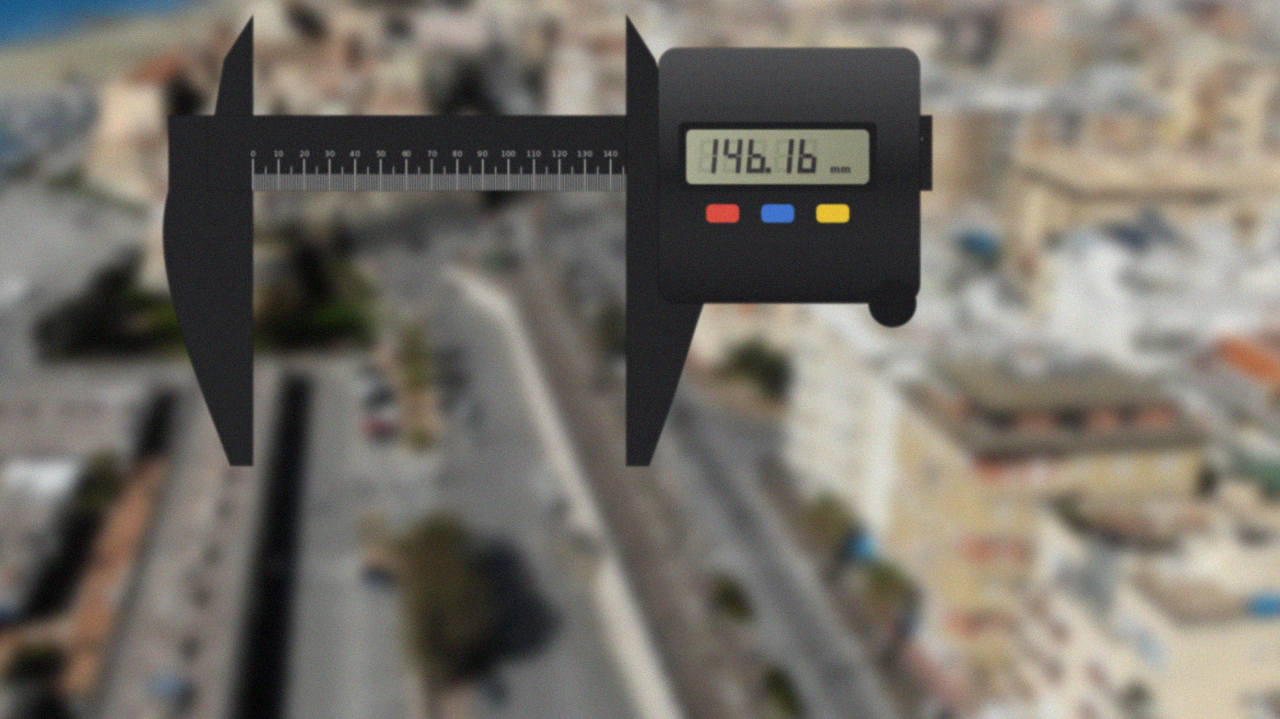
146.16 (mm)
